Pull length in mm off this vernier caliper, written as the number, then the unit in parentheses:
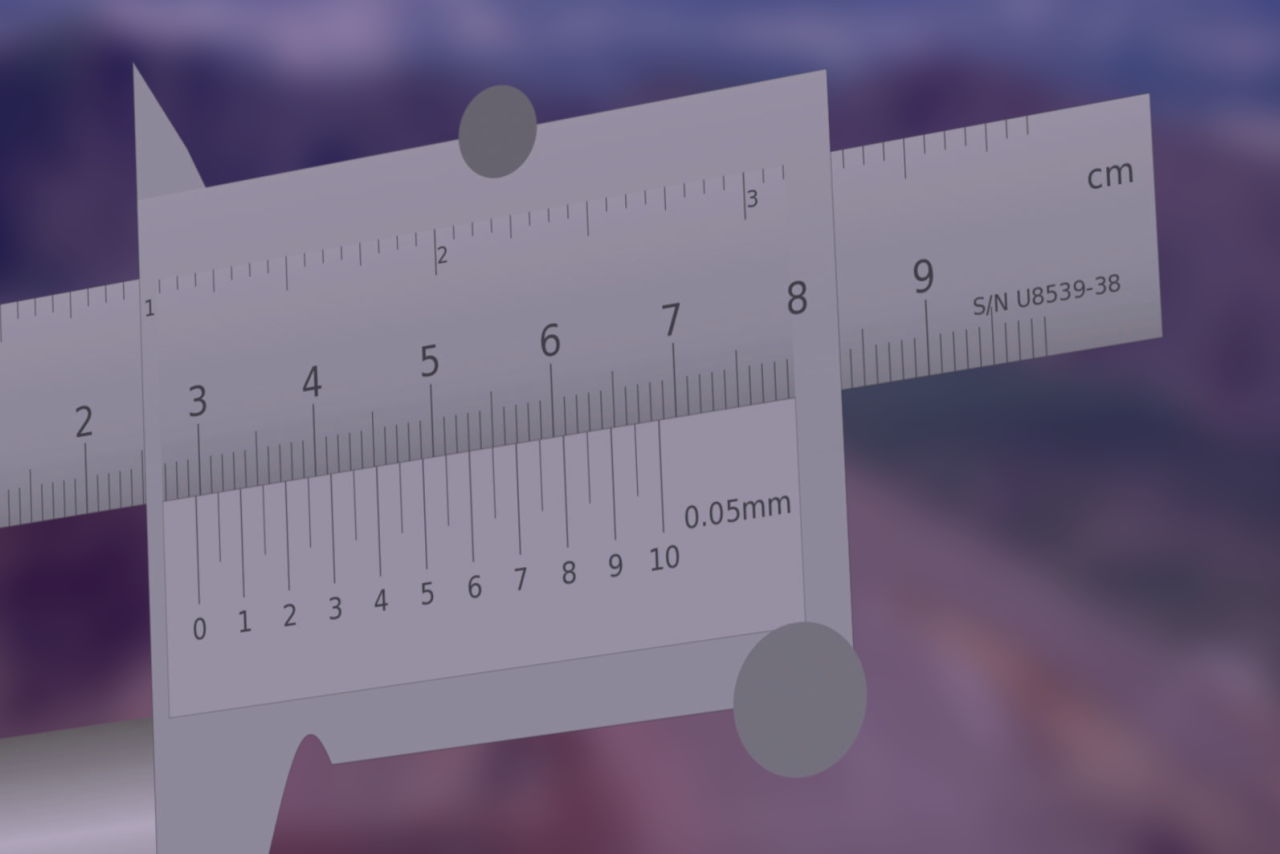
29.6 (mm)
